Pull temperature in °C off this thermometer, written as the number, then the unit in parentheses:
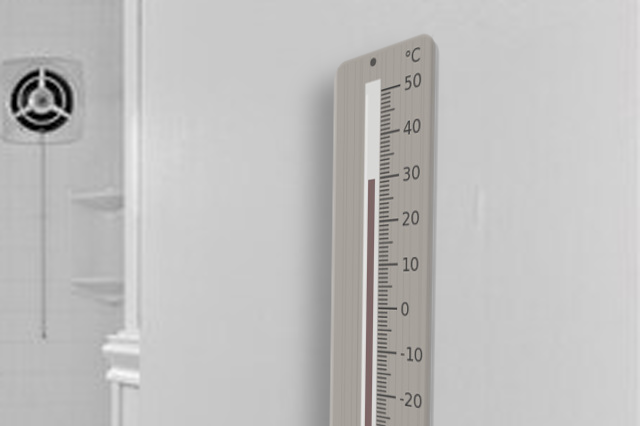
30 (°C)
